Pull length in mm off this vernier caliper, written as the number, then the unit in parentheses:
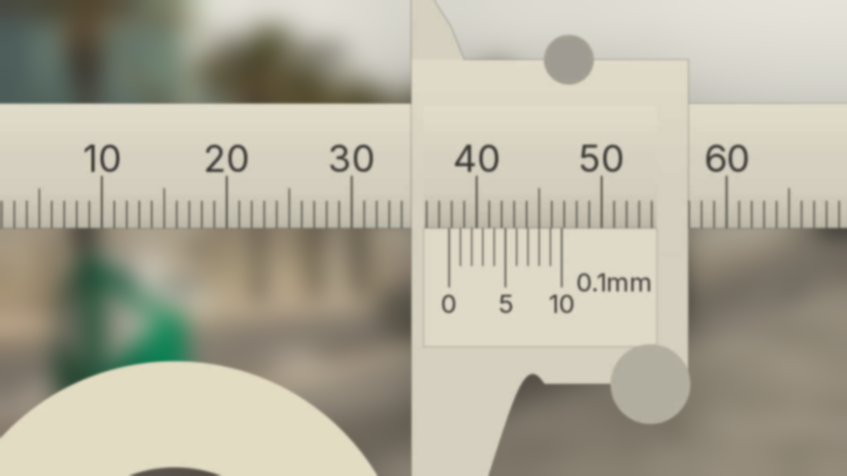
37.8 (mm)
